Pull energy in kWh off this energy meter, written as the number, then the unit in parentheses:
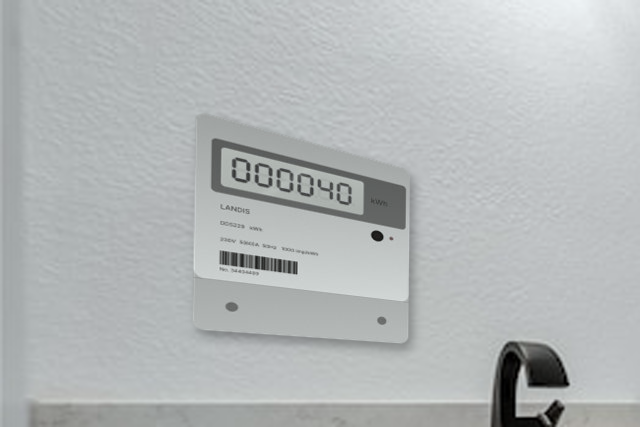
40 (kWh)
